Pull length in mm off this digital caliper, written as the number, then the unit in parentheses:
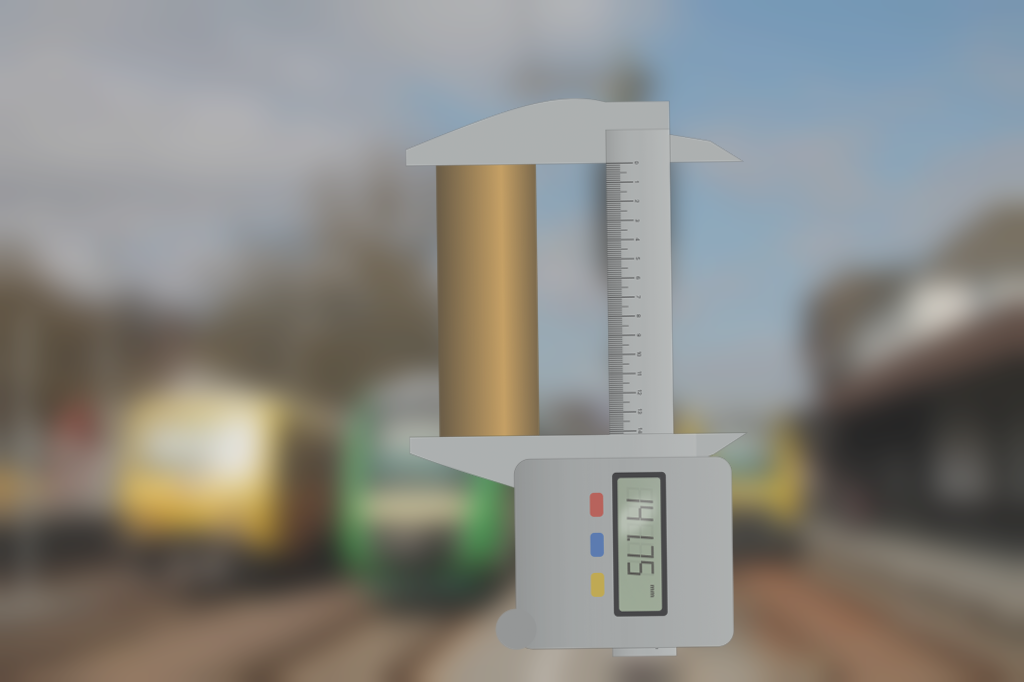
141.75 (mm)
